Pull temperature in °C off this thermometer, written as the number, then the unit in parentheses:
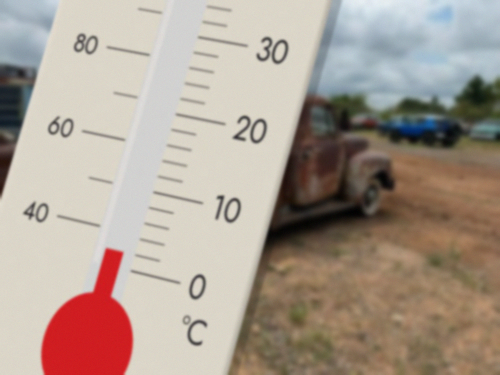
2 (°C)
